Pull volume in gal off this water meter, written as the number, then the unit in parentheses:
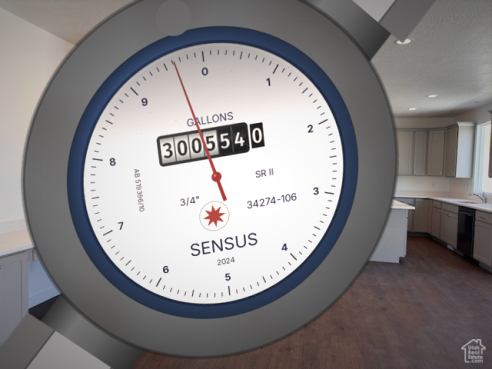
3005539.6 (gal)
